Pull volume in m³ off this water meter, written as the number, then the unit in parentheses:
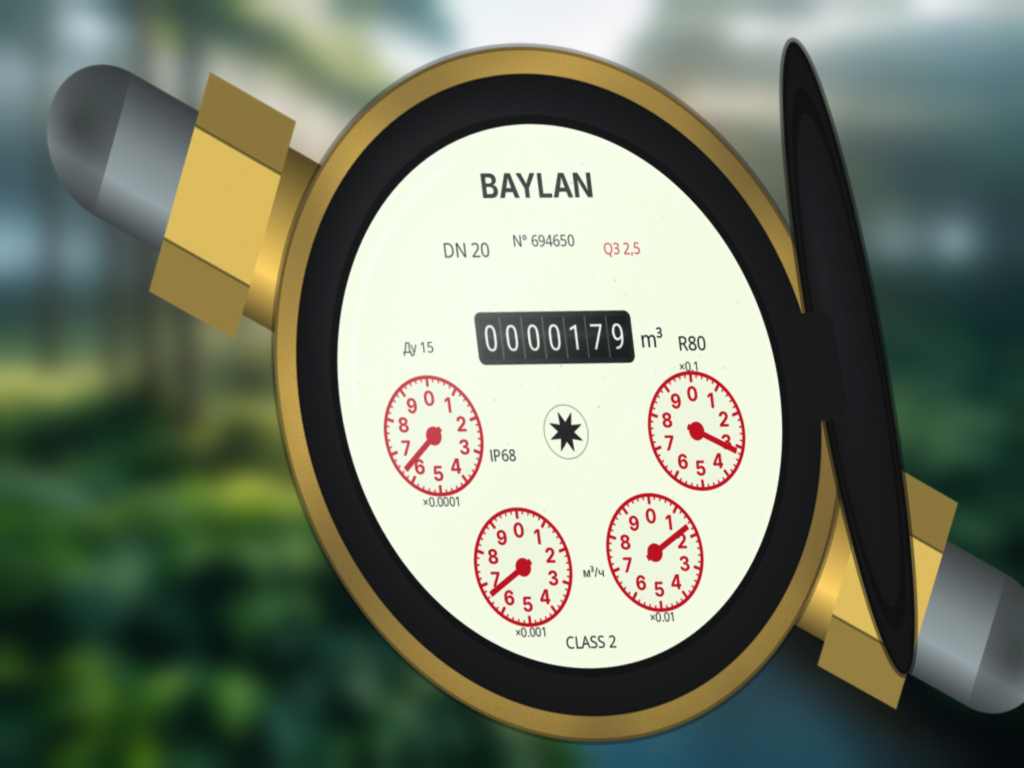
179.3166 (m³)
